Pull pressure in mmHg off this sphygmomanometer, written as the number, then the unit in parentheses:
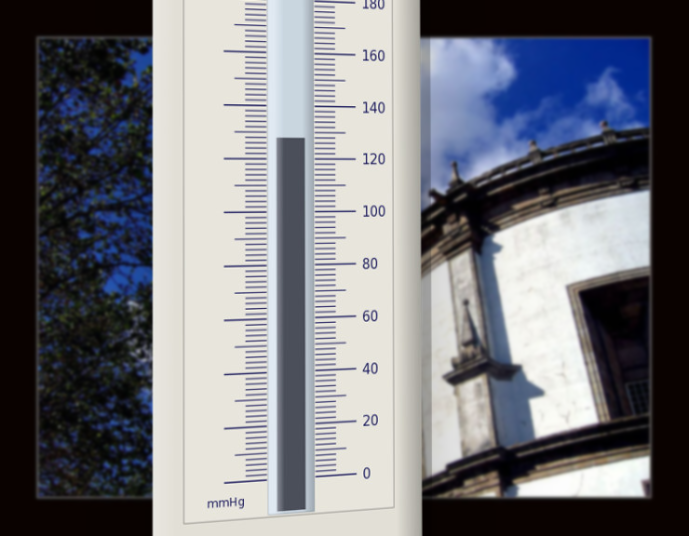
128 (mmHg)
